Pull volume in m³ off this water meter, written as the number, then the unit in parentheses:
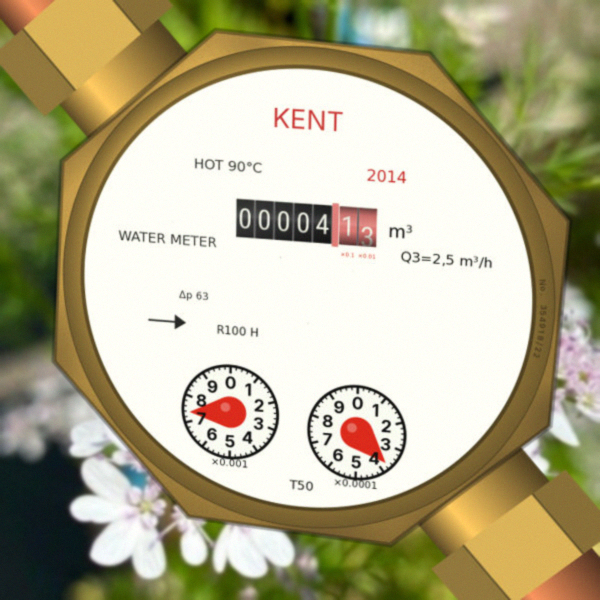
4.1273 (m³)
